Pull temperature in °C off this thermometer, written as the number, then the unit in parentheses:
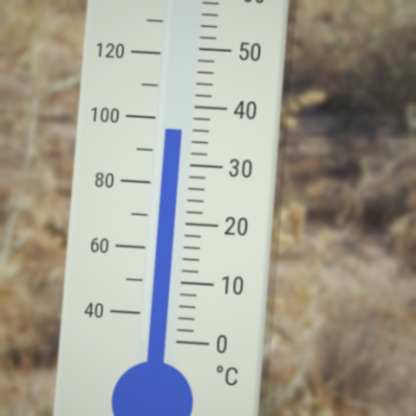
36 (°C)
